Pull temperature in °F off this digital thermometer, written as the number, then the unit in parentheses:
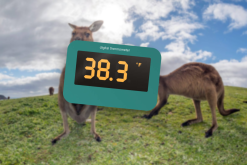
38.3 (°F)
